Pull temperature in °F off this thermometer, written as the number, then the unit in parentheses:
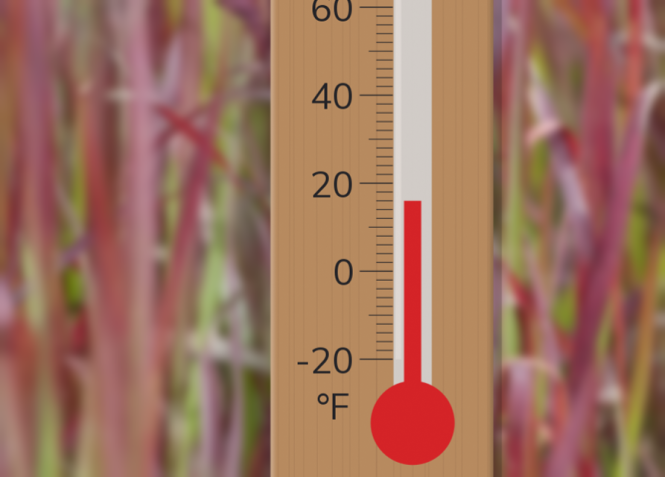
16 (°F)
